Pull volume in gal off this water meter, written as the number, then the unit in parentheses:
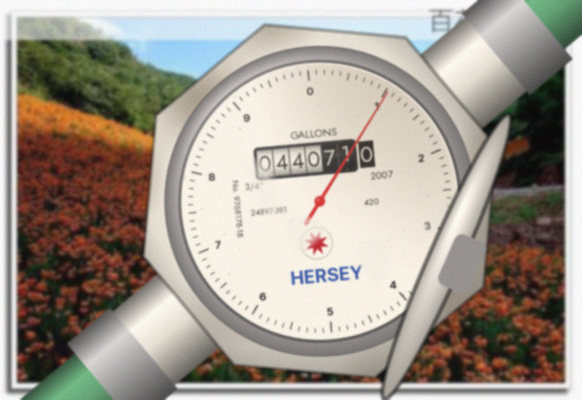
440711.0 (gal)
